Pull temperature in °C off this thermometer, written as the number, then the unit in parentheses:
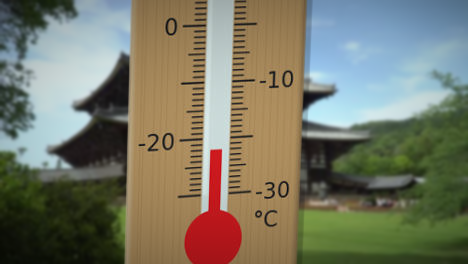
-22 (°C)
